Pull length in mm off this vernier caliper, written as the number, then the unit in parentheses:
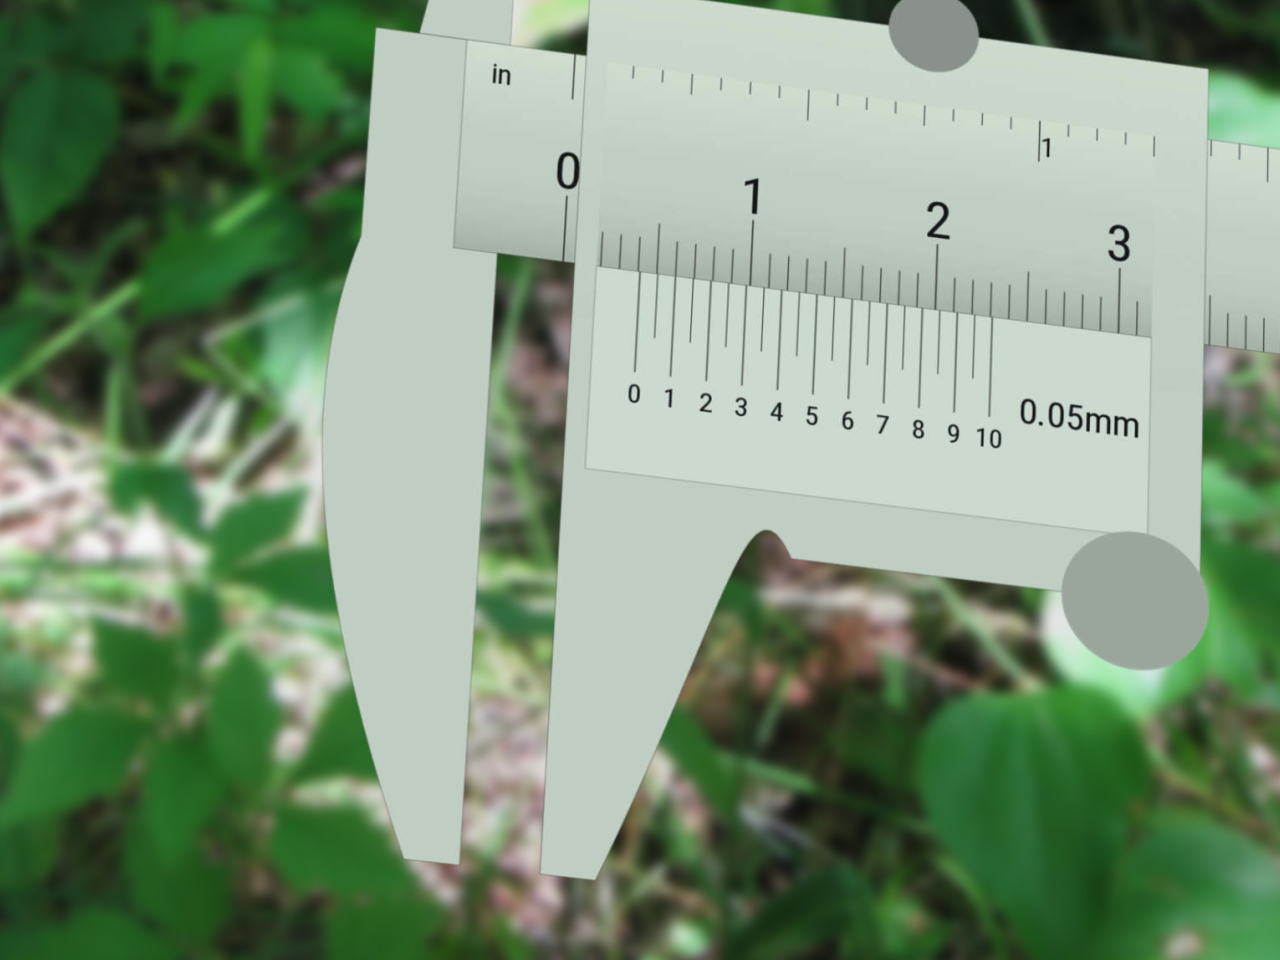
4.1 (mm)
